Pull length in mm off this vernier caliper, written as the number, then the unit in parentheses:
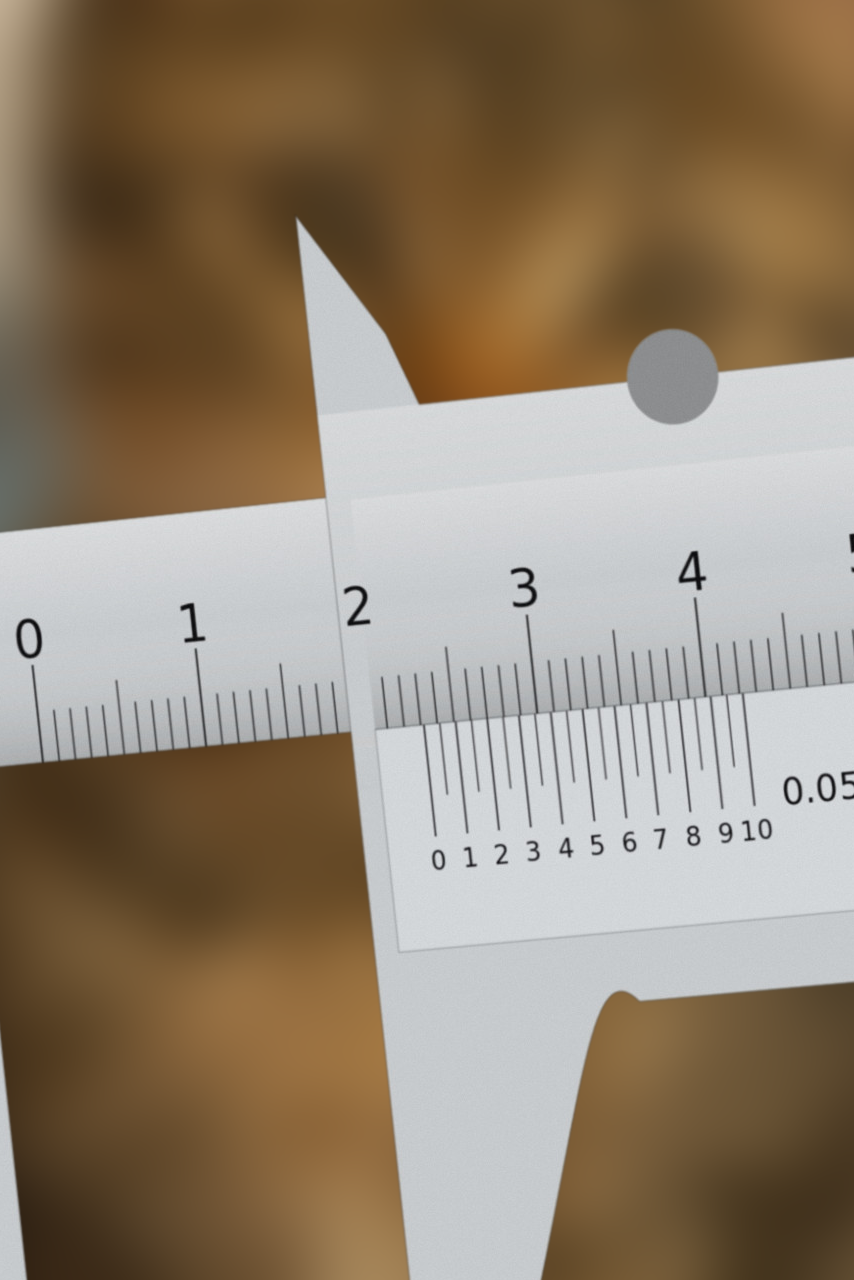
23.2 (mm)
